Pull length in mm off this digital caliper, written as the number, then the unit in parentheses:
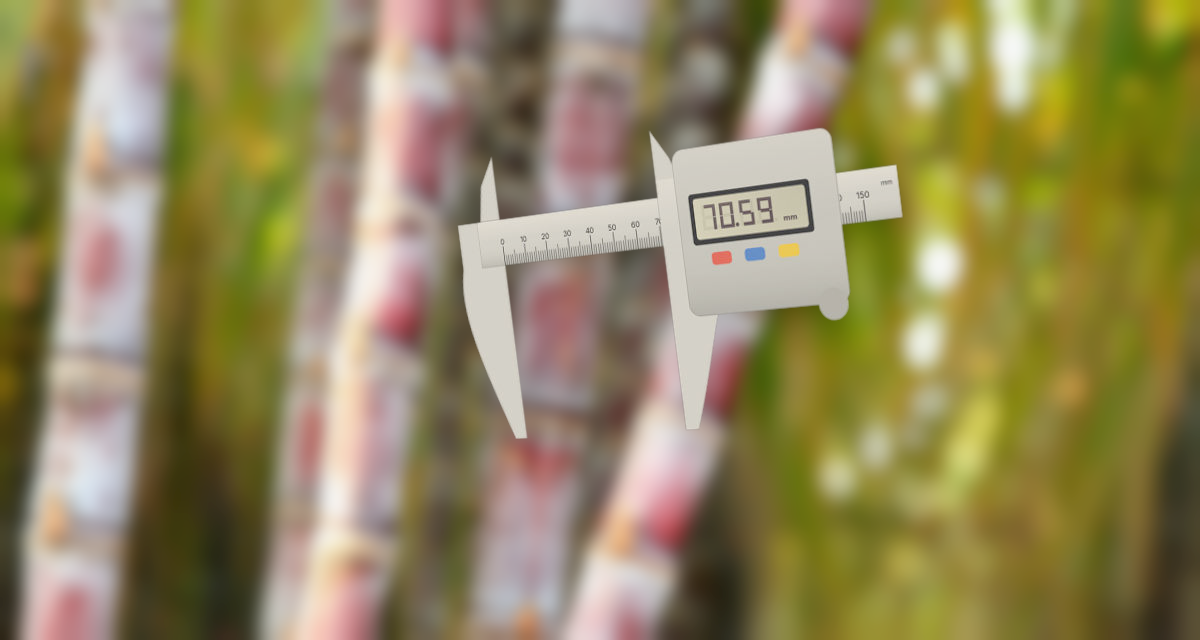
70.59 (mm)
